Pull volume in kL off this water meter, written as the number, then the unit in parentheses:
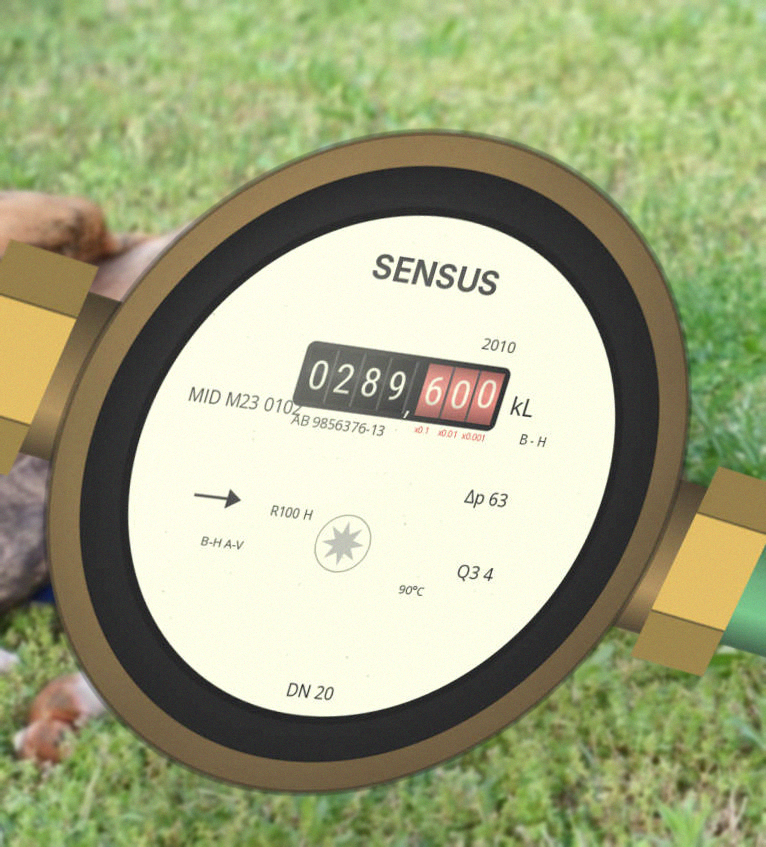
289.600 (kL)
